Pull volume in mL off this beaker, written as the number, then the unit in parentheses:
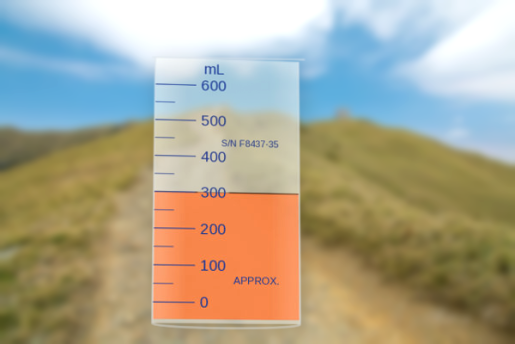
300 (mL)
